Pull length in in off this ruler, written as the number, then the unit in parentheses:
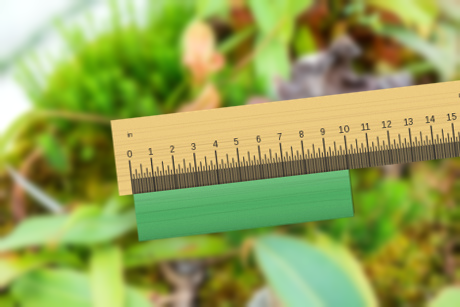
10 (in)
